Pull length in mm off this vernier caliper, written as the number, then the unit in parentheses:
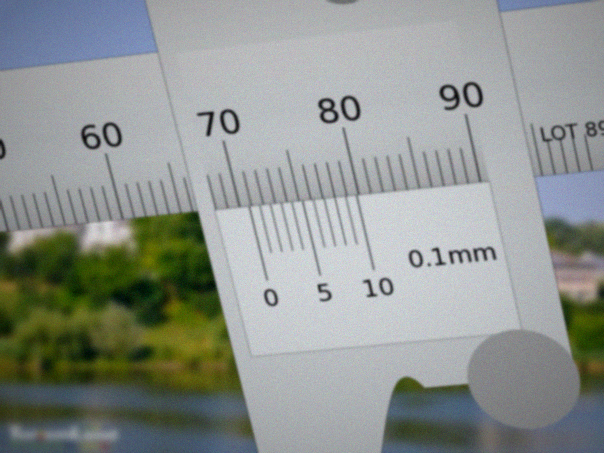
70.8 (mm)
